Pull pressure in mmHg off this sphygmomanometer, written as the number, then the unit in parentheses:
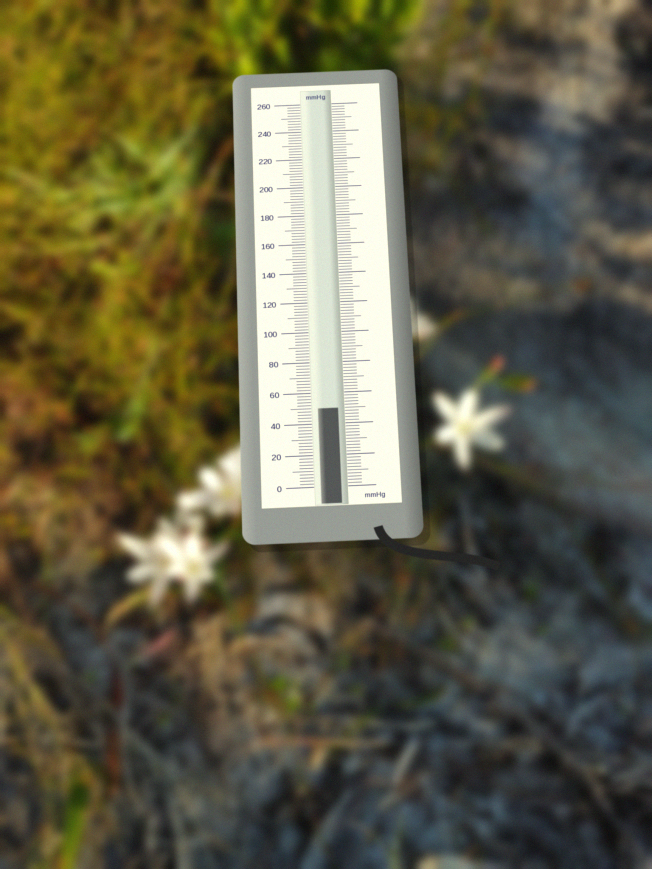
50 (mmHg)
